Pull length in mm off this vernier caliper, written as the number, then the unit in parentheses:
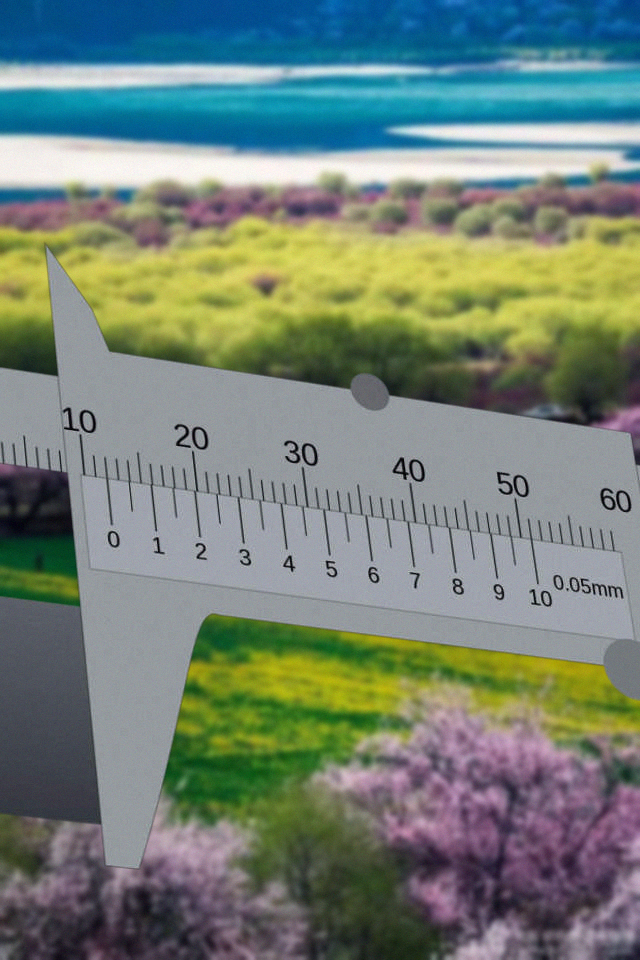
12.0 (mm)
